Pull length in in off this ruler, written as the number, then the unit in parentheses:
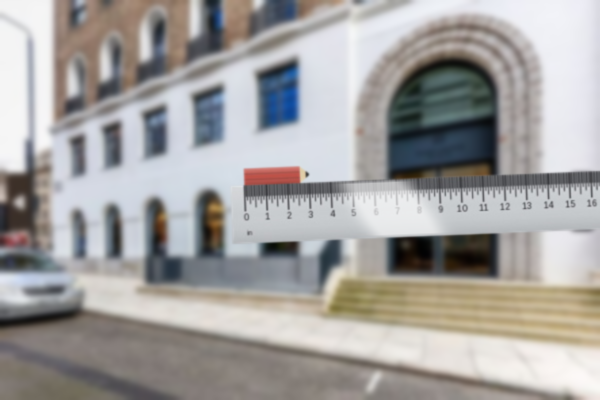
3 (in)
